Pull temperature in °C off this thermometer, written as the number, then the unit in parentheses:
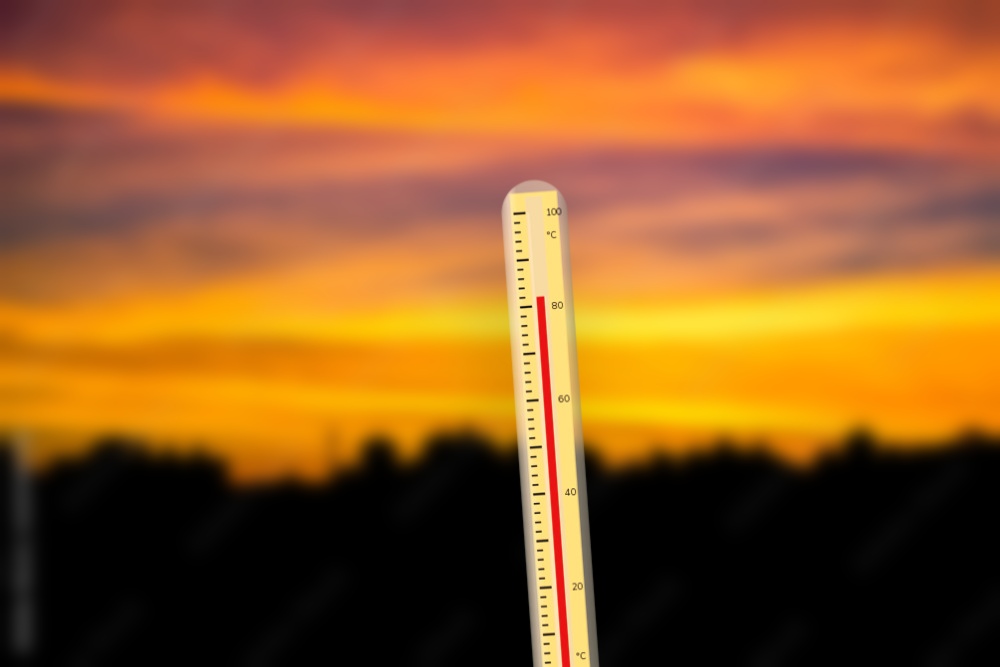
82 (°C)
